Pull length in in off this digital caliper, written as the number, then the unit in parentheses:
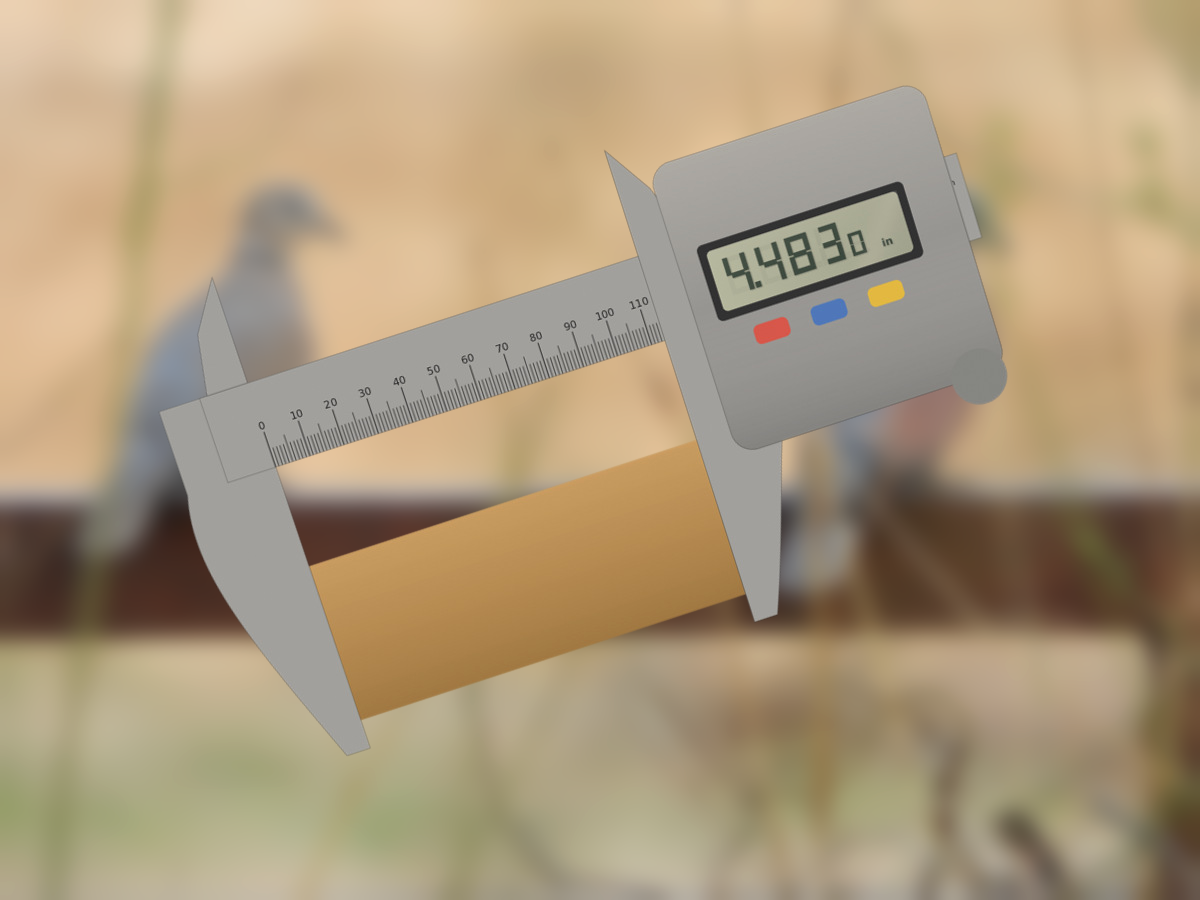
4.4830 (in)
